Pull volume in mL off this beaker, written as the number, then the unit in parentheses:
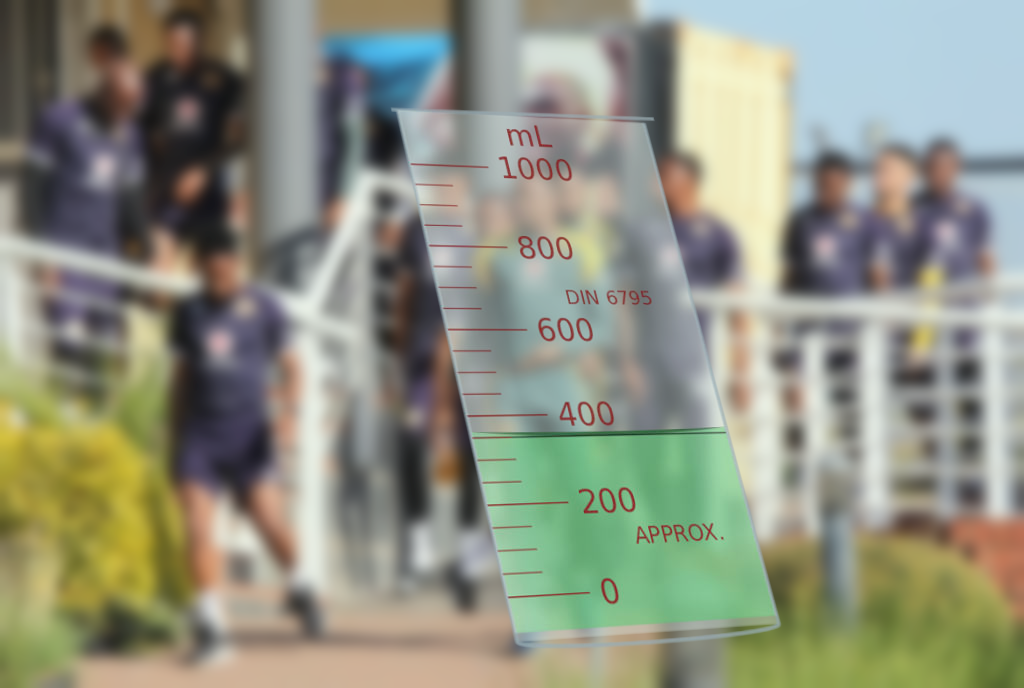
350 (mL)
